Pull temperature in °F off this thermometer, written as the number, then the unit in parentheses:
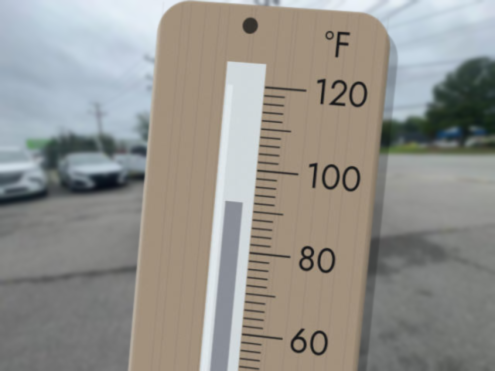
92 (°F)
